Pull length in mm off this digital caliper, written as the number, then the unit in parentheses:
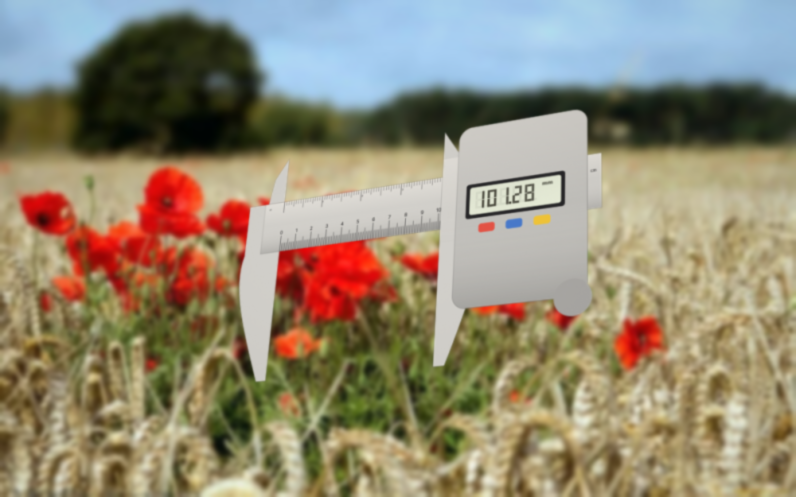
101.28 (mm)
